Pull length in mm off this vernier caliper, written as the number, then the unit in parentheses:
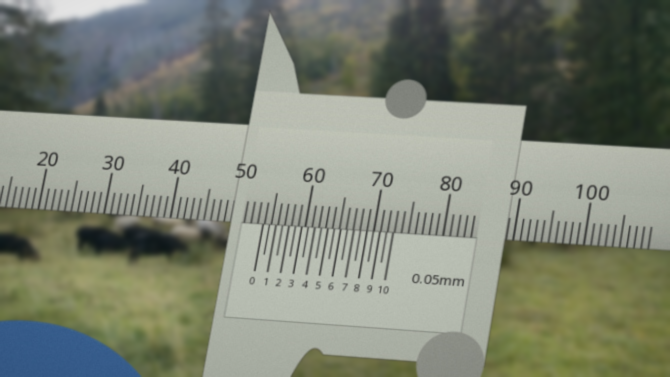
53.8 (mm)
